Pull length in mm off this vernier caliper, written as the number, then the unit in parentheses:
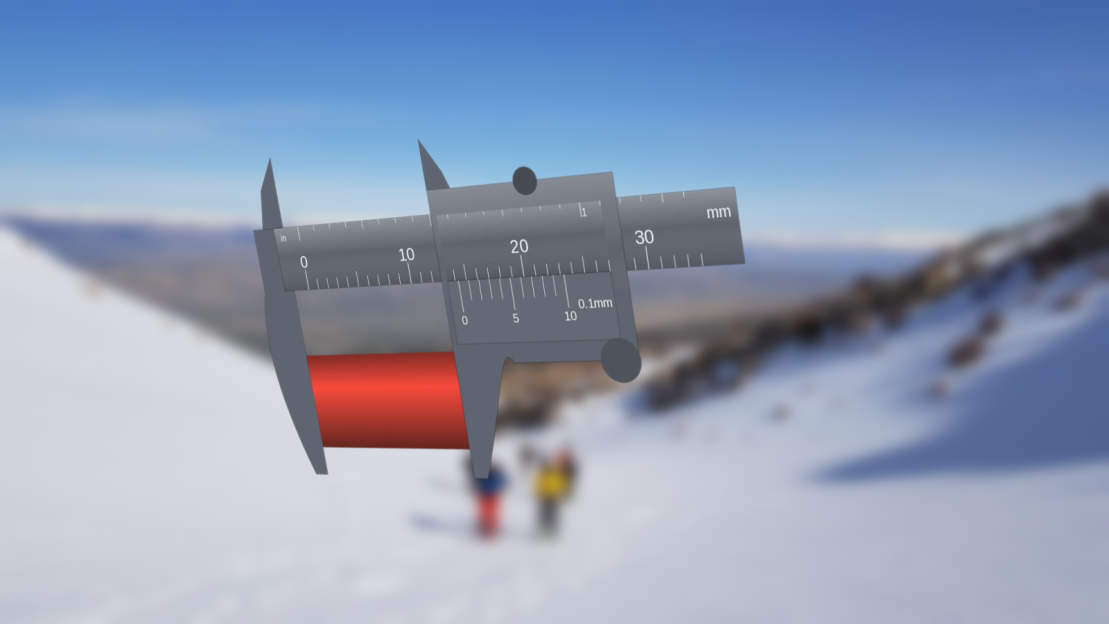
14.3 (mm)
